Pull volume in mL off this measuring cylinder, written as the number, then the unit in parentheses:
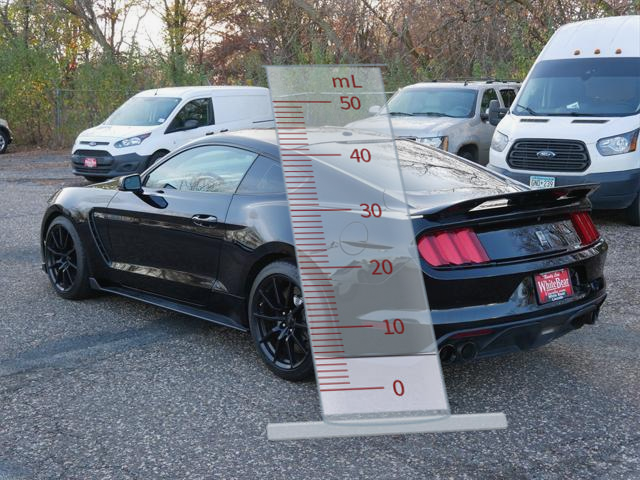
5 (mL)
